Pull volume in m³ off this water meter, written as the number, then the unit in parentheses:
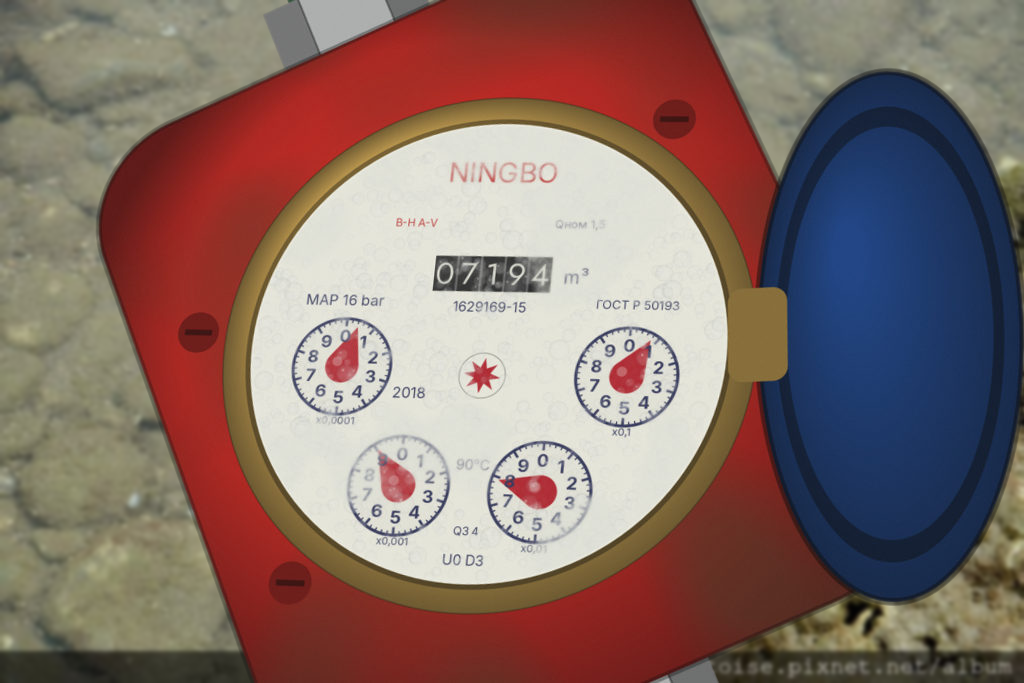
7194.0790 (m³)
